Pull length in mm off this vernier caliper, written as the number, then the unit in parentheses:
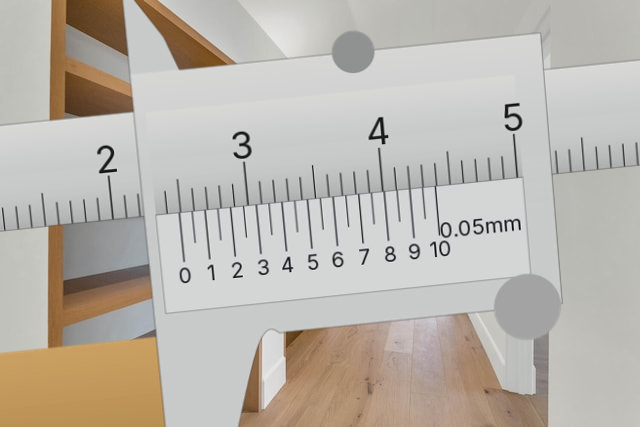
24.9 (mm)
